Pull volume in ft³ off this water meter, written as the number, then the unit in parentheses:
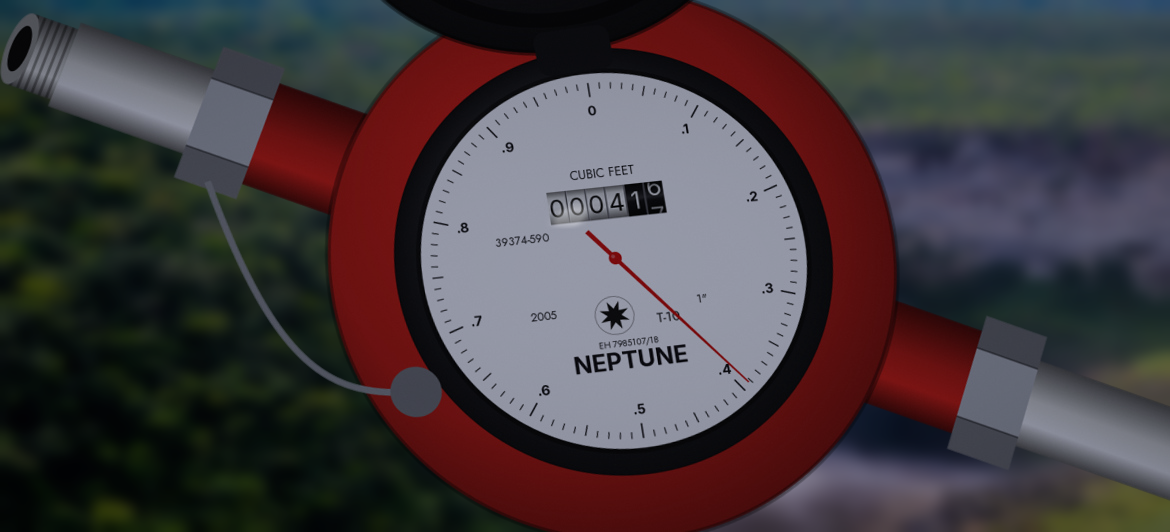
416.39 (ft³)
